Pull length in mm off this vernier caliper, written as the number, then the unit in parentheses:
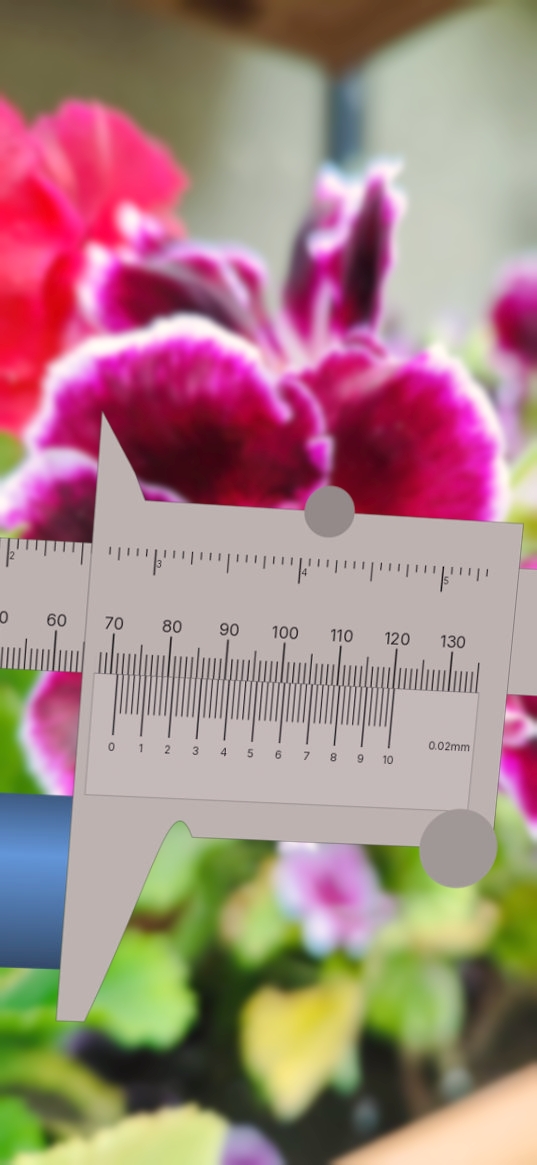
71.2 (mm)
